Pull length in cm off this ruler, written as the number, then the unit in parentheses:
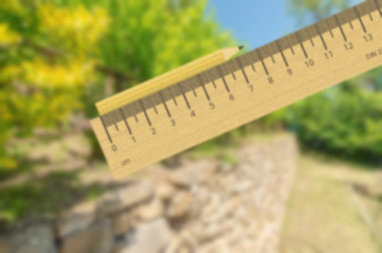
7.5 (cm)
